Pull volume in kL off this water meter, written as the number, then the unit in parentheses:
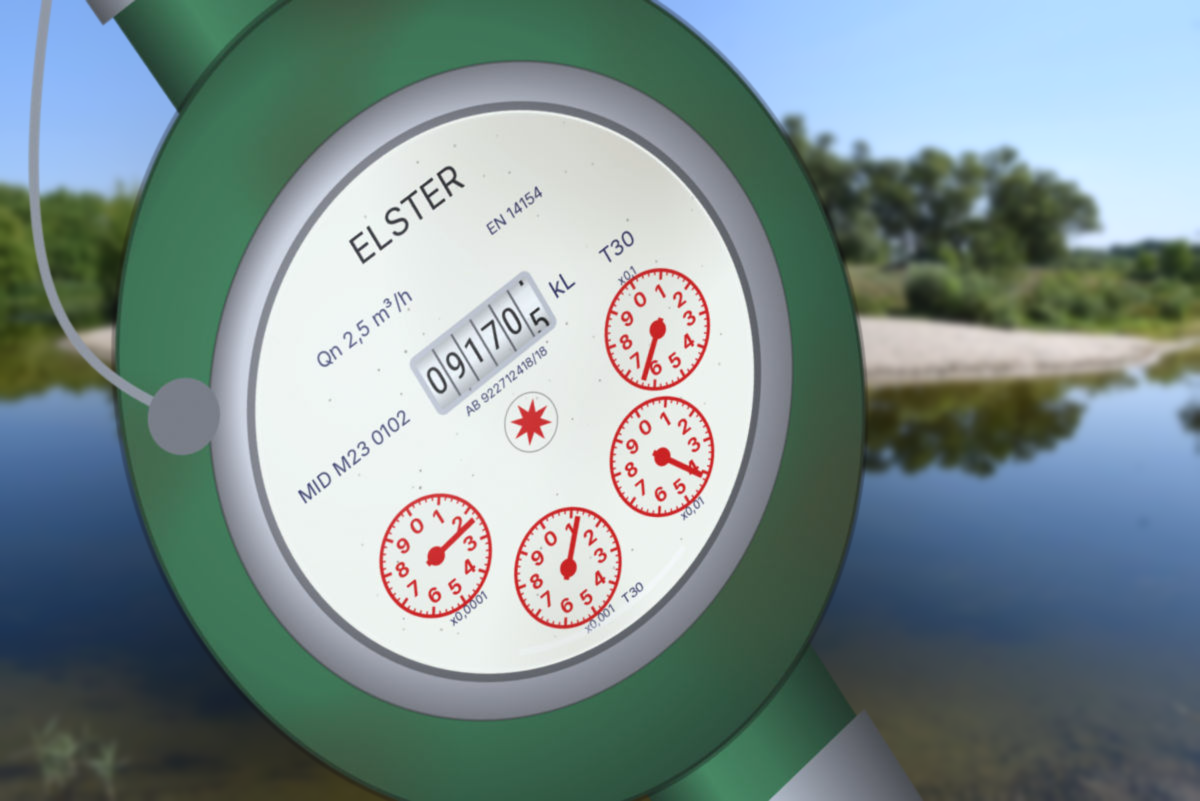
91704.6412 (kL)
